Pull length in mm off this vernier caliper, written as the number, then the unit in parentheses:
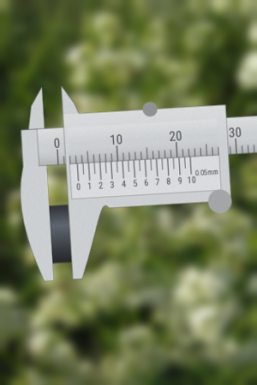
3.2 (mm)
